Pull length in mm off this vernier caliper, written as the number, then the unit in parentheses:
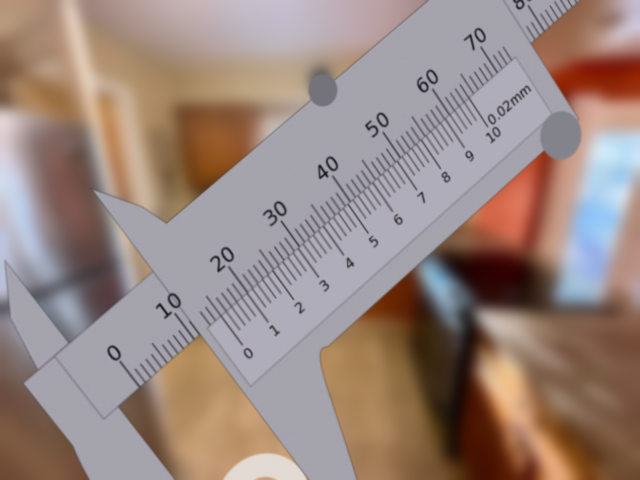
15.0 (mm)
